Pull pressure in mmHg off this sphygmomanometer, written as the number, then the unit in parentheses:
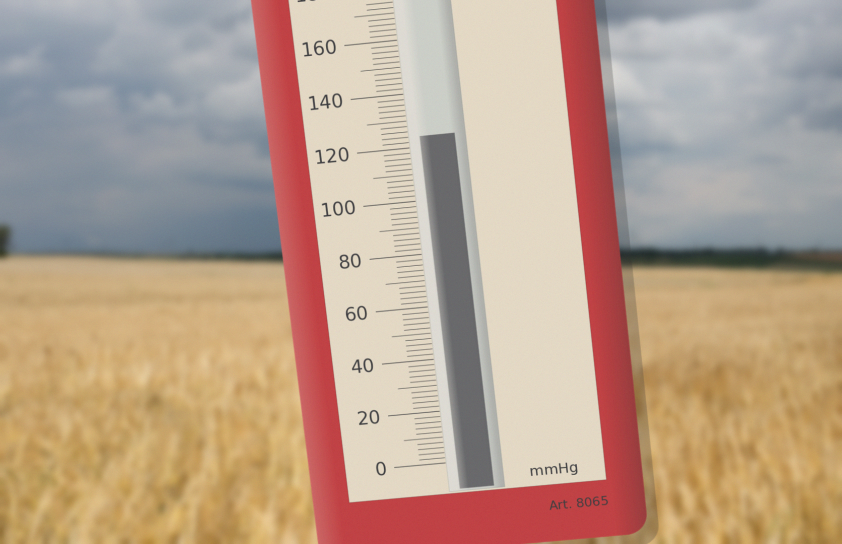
124 (mmHg)
